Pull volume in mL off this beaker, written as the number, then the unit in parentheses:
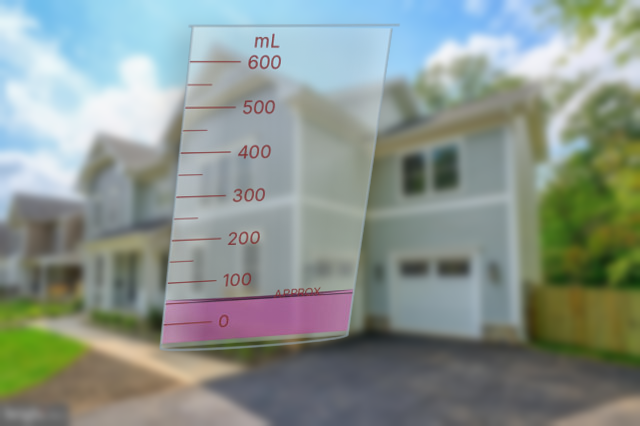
50 (mL)
